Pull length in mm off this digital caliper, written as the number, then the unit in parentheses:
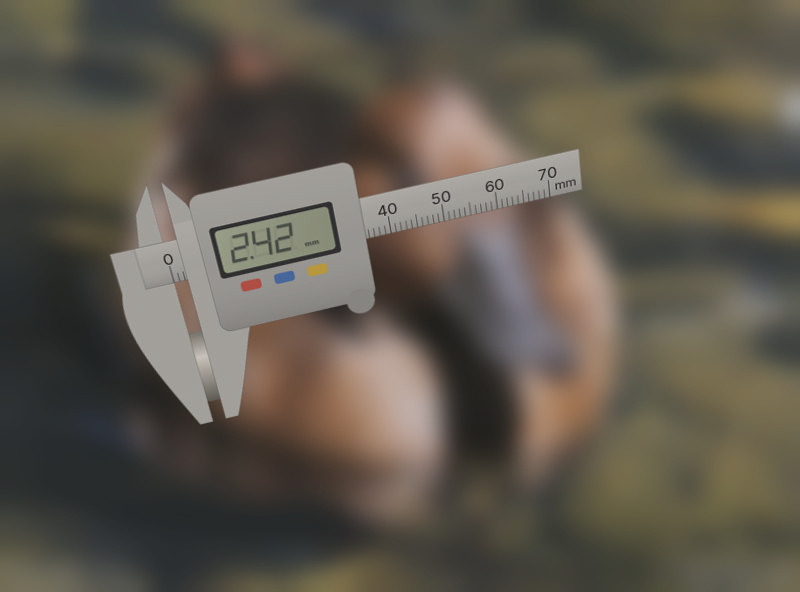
2.42 (mm)
